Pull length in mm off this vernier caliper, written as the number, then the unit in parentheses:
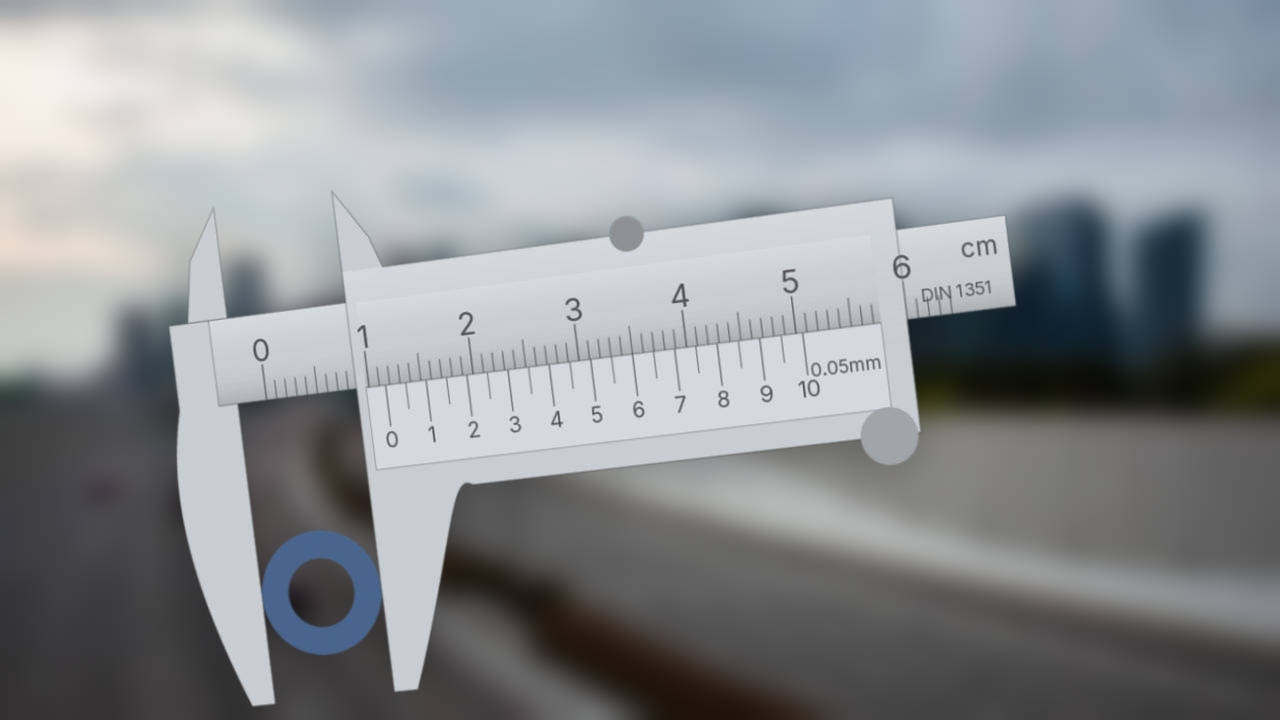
11.6 (mm)
